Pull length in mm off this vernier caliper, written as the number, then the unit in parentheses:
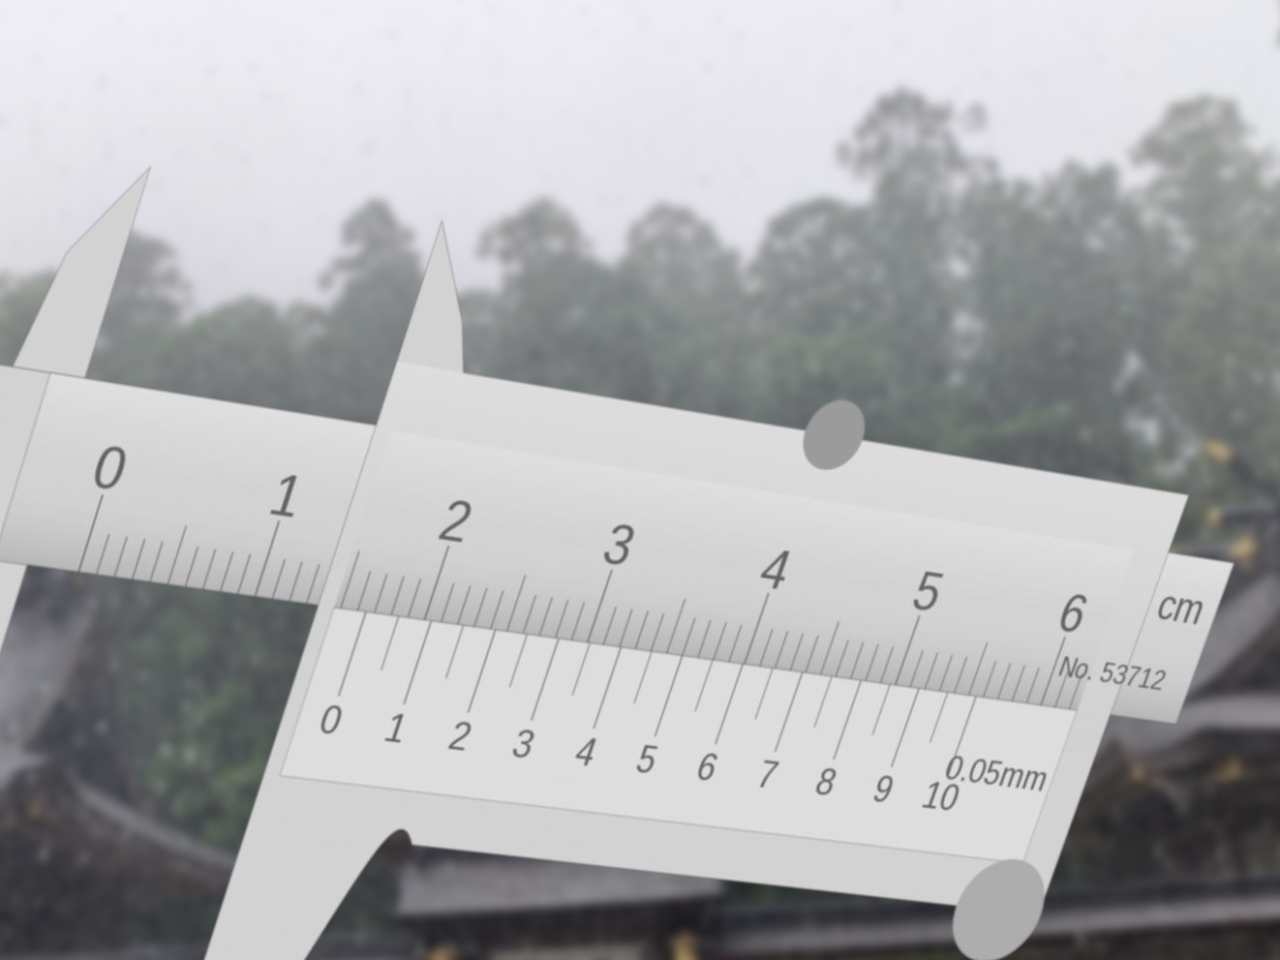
16.5 (mm)
